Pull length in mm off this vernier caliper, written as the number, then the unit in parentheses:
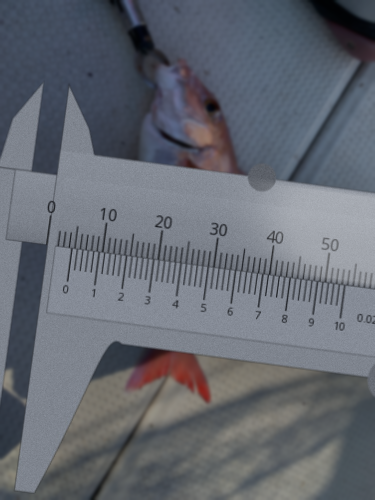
4.5 (mm)
